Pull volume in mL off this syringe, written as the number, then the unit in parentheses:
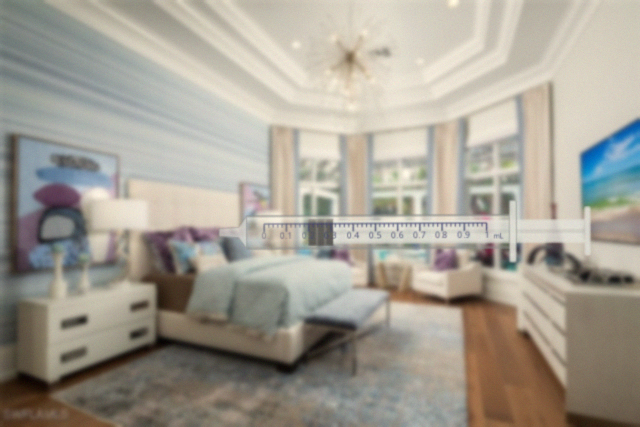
0.2 (mL)
